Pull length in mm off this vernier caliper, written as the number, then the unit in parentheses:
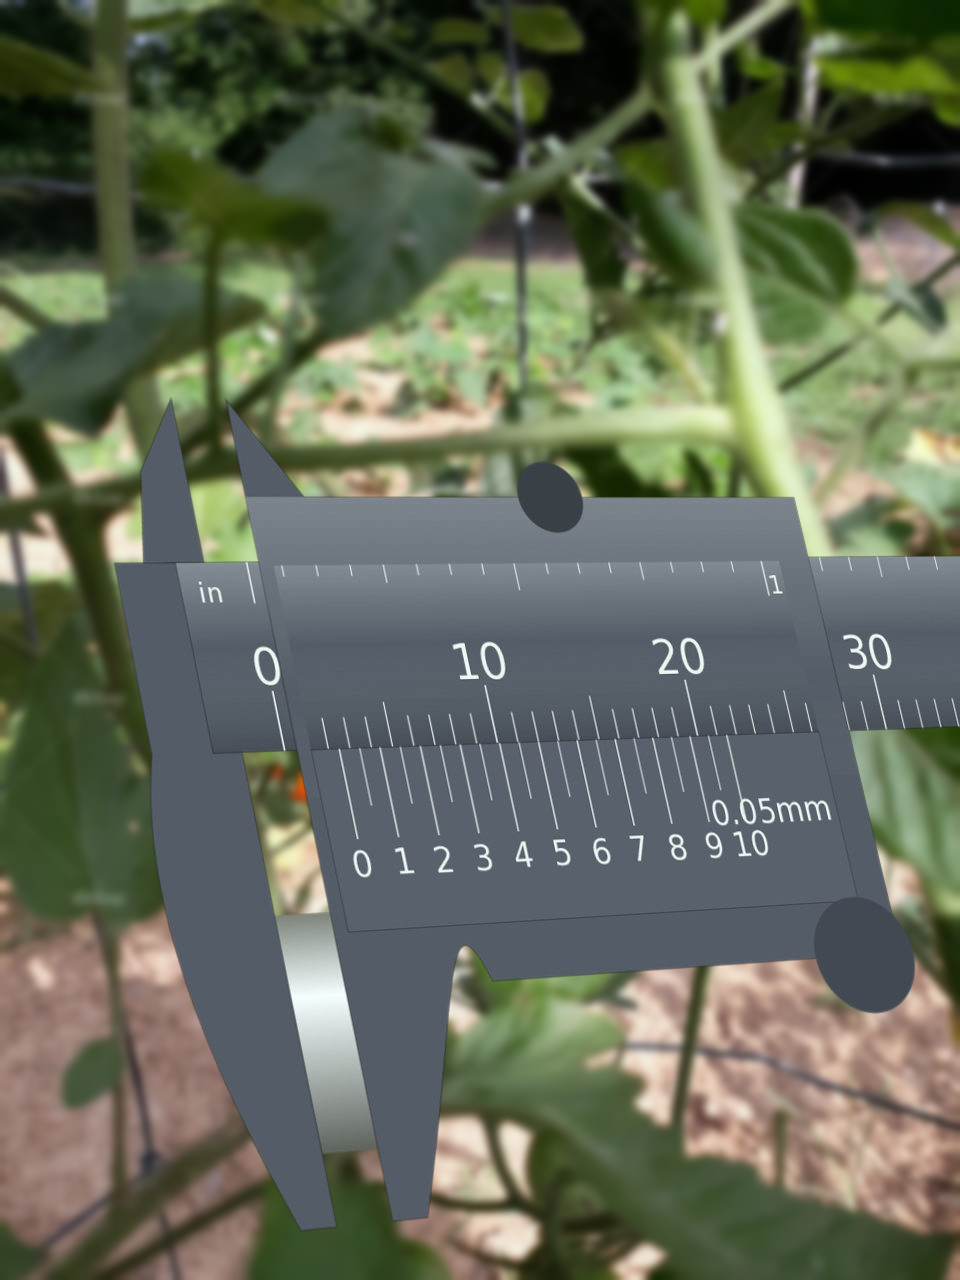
2.5 (mm)
